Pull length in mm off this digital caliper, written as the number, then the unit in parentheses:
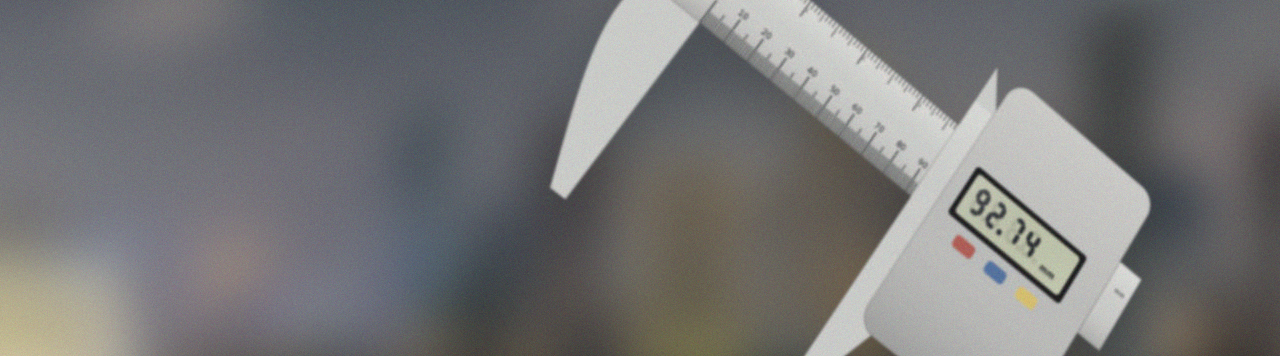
92.74 (mm)
